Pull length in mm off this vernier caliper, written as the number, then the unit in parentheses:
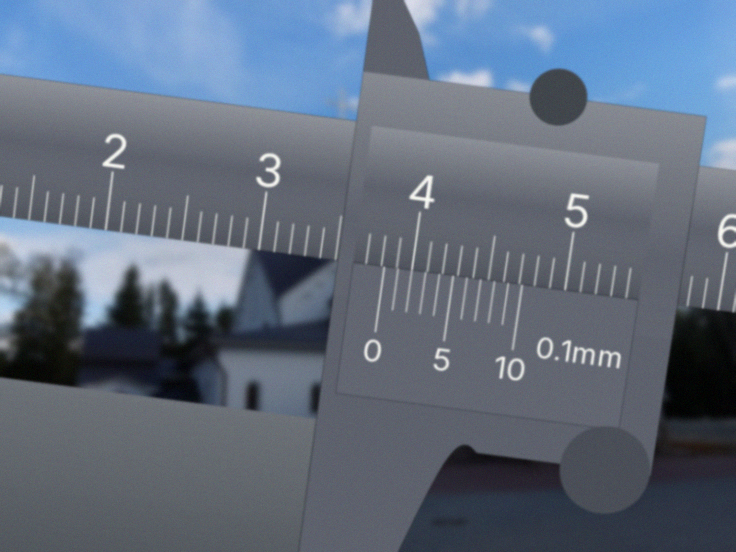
38.2 (mm)
